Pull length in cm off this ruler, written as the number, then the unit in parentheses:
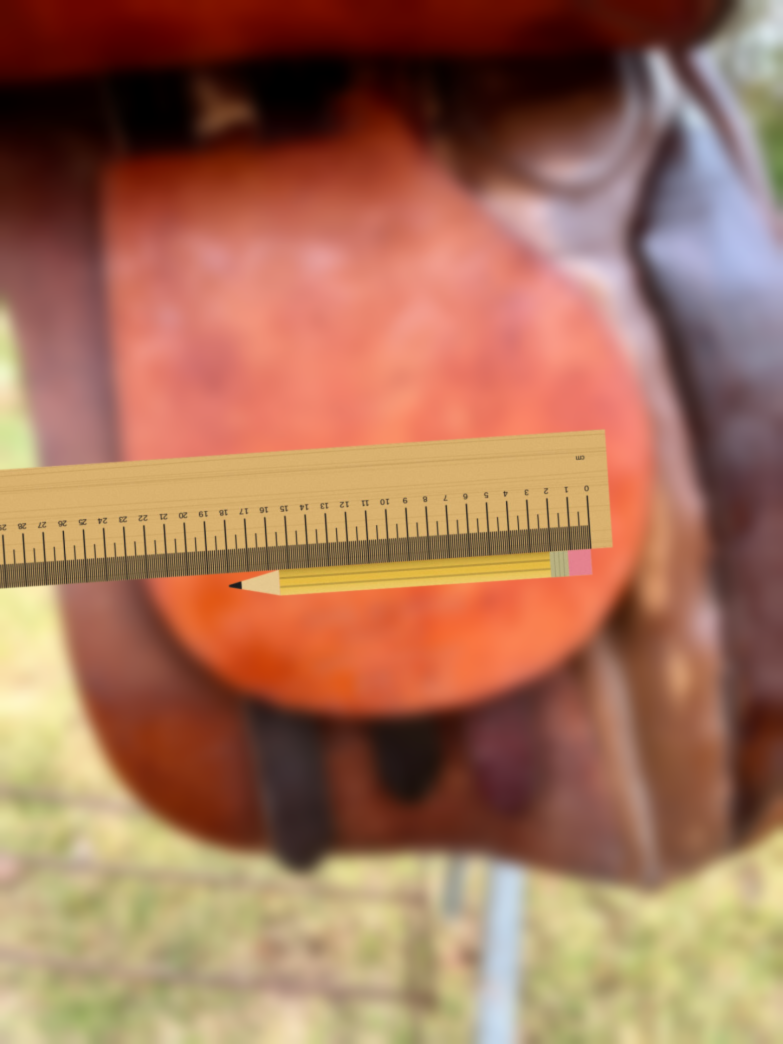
18 (cm)
